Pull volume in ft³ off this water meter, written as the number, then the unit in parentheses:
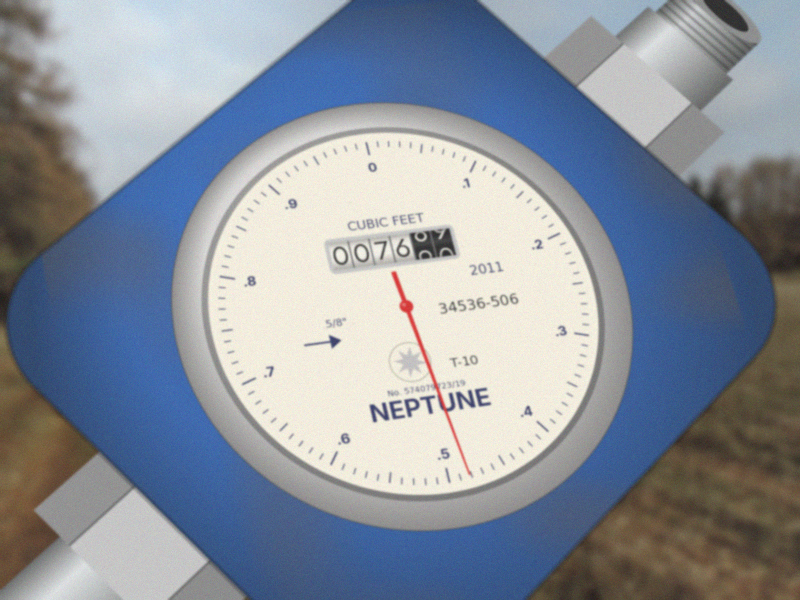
7689.48 (ft³)
